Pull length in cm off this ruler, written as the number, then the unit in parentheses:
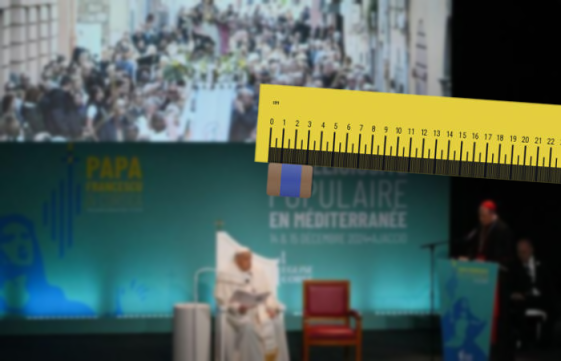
3.5 (cm)
